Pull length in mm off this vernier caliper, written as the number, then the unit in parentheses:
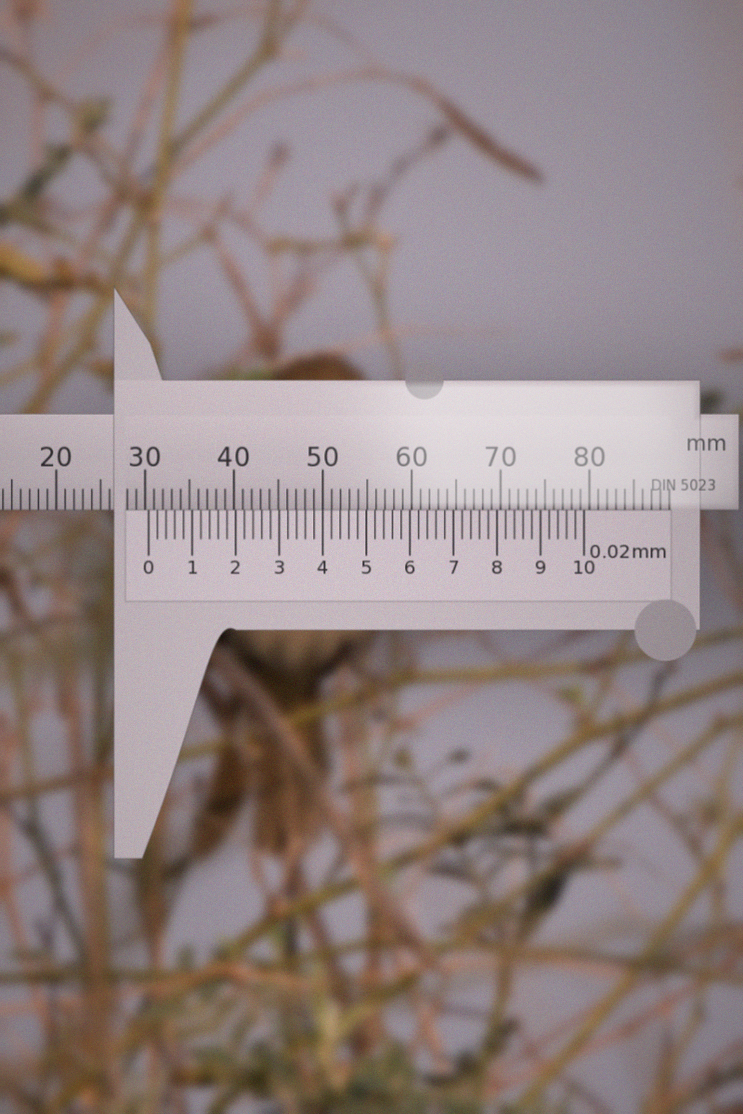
30.4 (mm)
